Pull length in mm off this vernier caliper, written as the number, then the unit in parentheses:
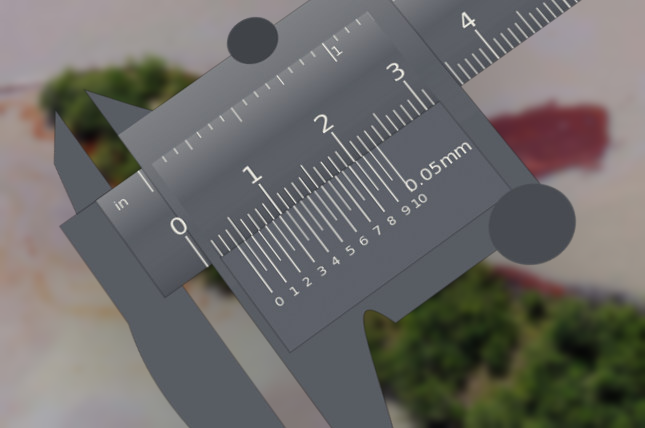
4.0 (mm)
